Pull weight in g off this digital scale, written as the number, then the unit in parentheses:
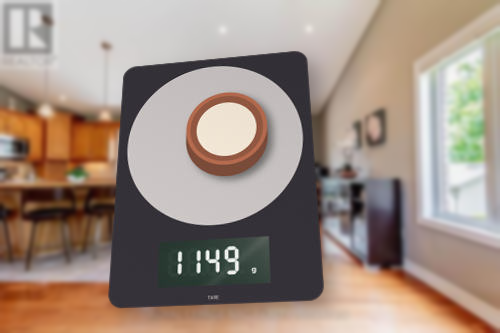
1149 (g)
